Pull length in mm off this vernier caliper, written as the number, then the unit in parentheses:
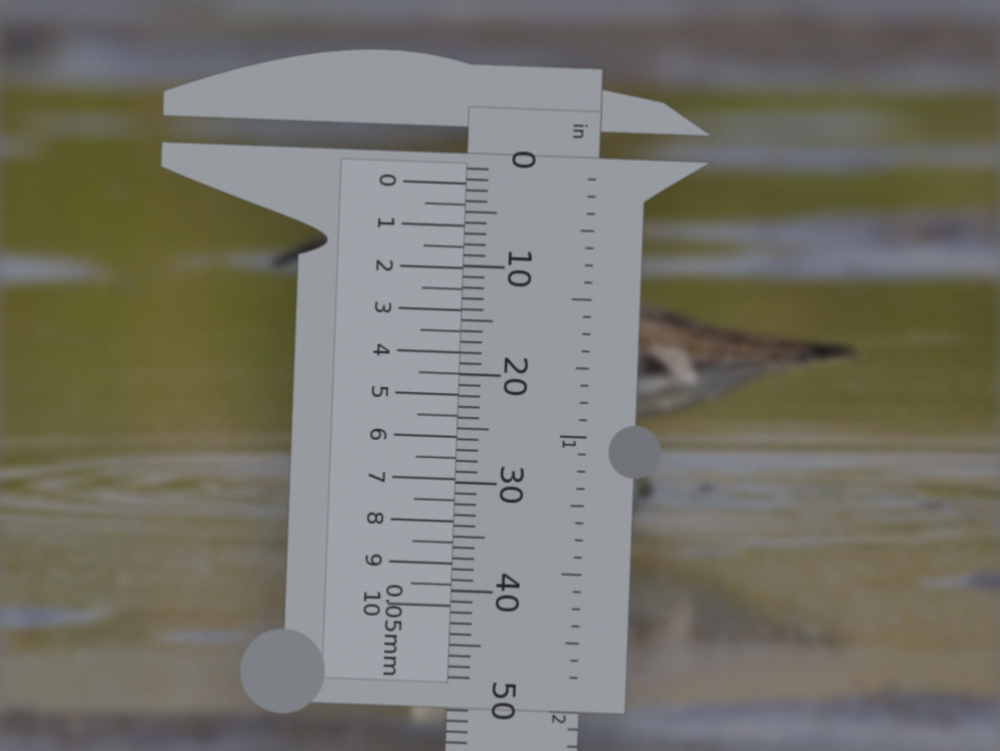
2.4 (mm)
